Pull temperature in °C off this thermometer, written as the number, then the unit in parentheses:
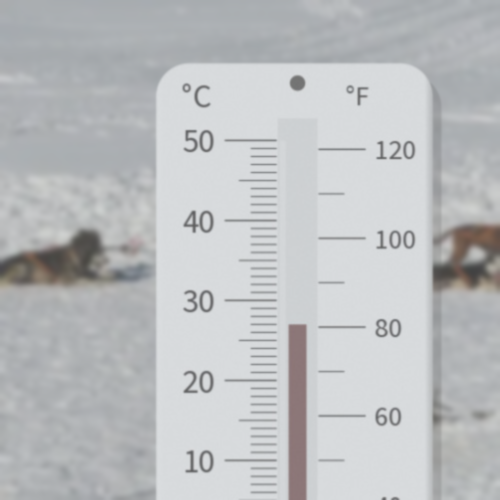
27 (°C)
